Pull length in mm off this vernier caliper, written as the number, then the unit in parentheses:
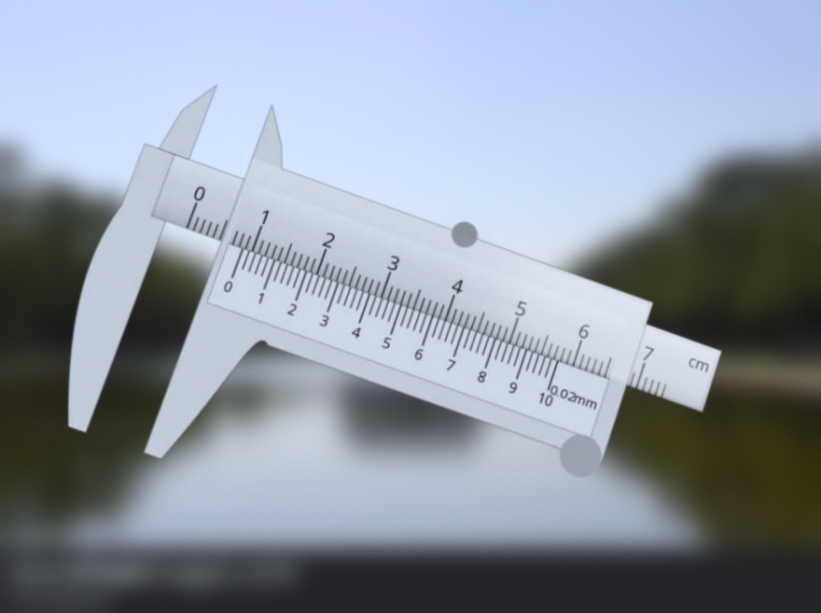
8.6 (mm)
